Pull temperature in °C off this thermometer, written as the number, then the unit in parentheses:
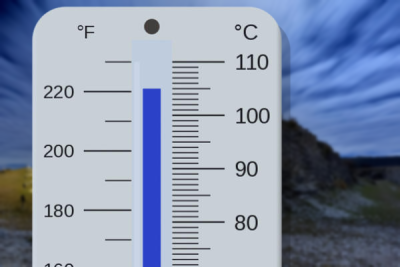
105 (°C)
